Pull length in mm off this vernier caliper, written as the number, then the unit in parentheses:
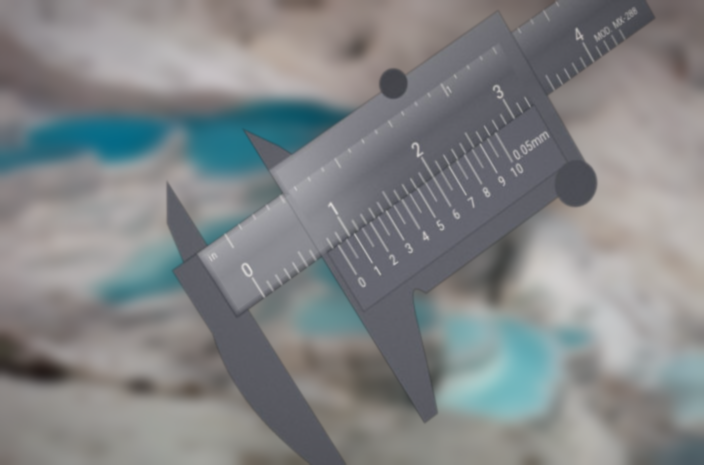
8.6 (mm)
